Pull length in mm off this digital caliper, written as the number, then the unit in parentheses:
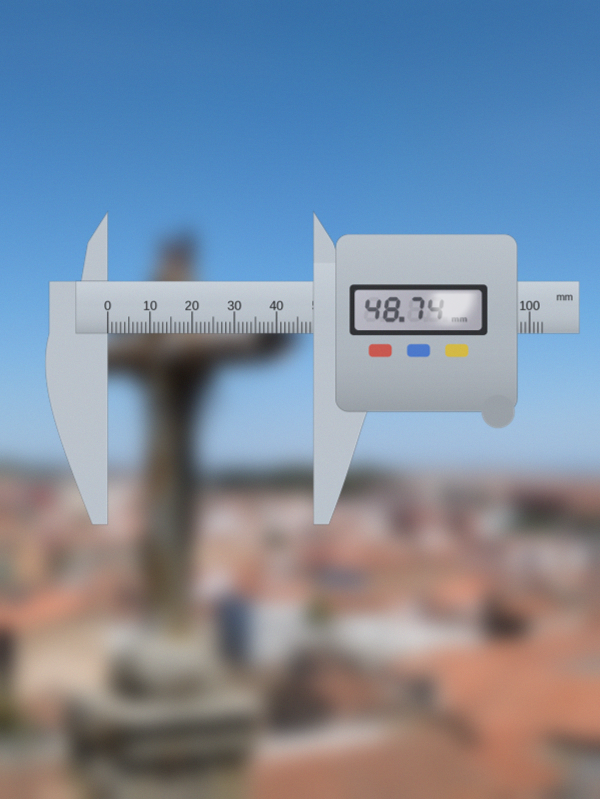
48.74 (mm)
